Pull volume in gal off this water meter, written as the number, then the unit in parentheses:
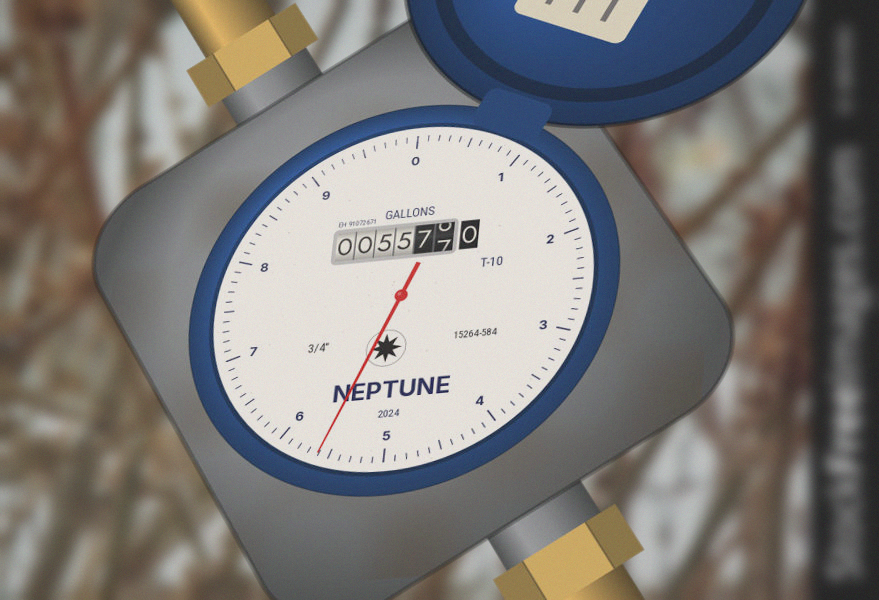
55765.6 (gal)
